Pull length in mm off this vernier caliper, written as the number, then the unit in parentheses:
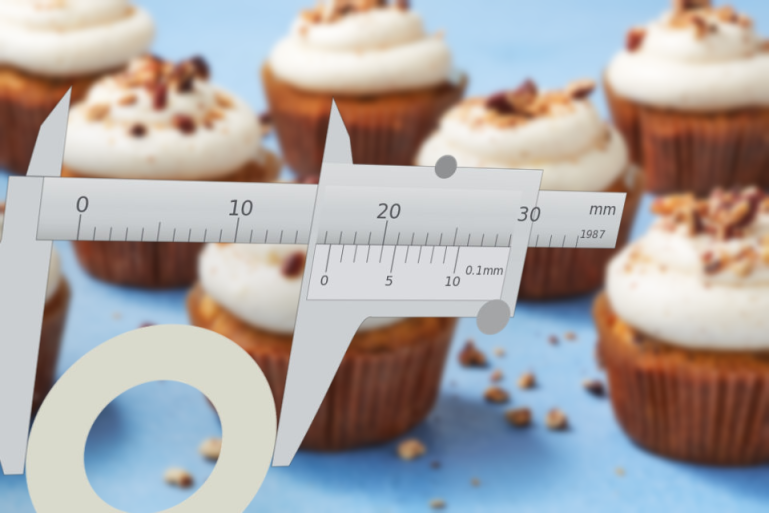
16.4 (mm)
